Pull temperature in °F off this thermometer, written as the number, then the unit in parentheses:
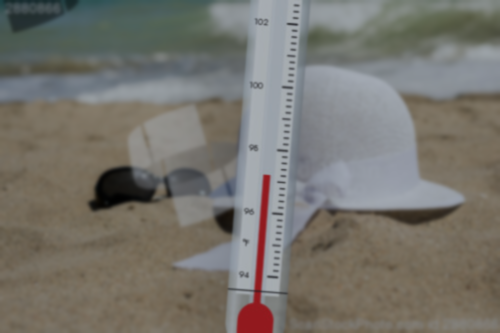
97.2 (°F)
